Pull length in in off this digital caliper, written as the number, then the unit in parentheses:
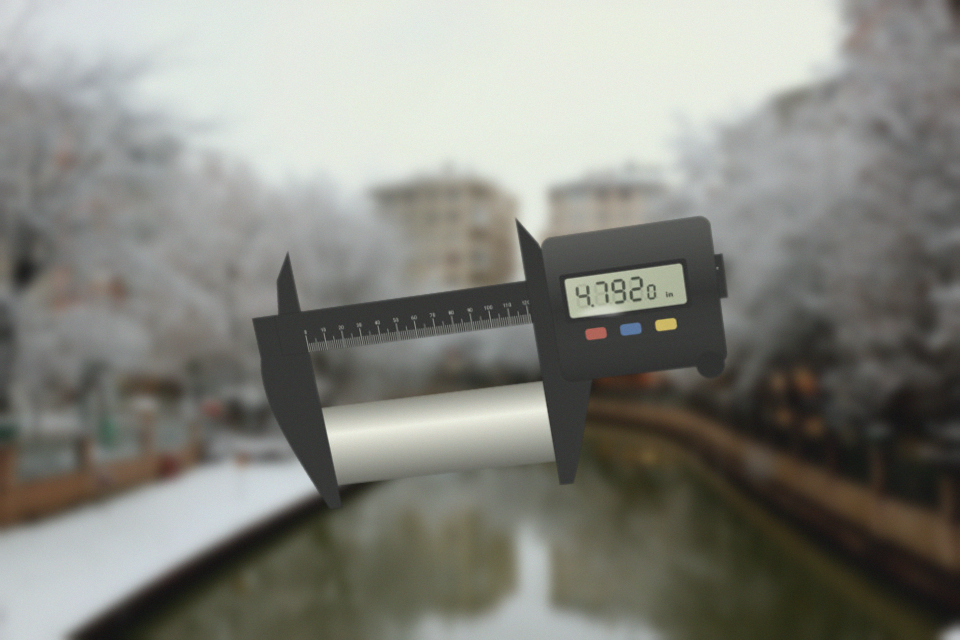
4.7920 (in)
